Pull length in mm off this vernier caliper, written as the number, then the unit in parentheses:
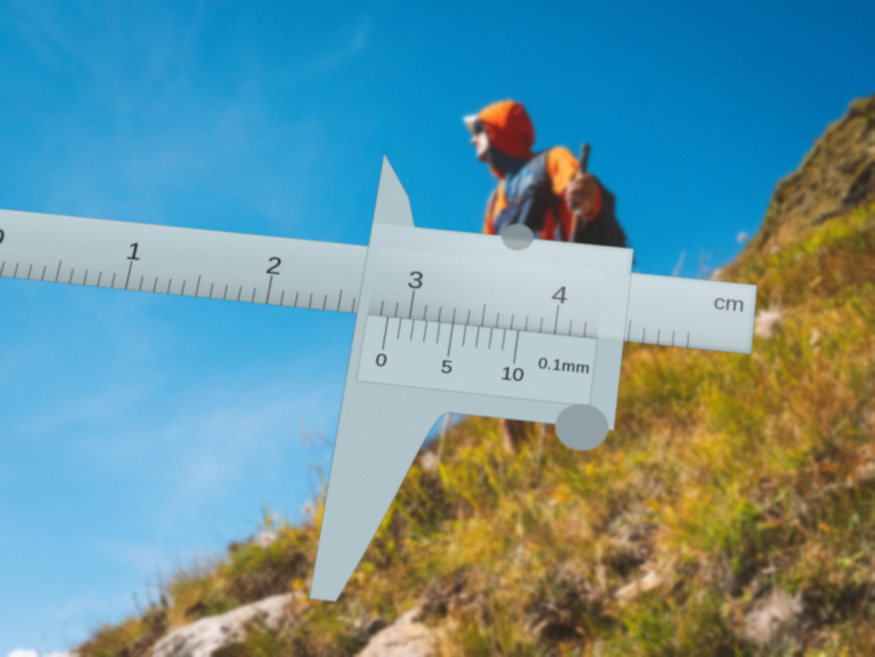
28.5 (mm)
